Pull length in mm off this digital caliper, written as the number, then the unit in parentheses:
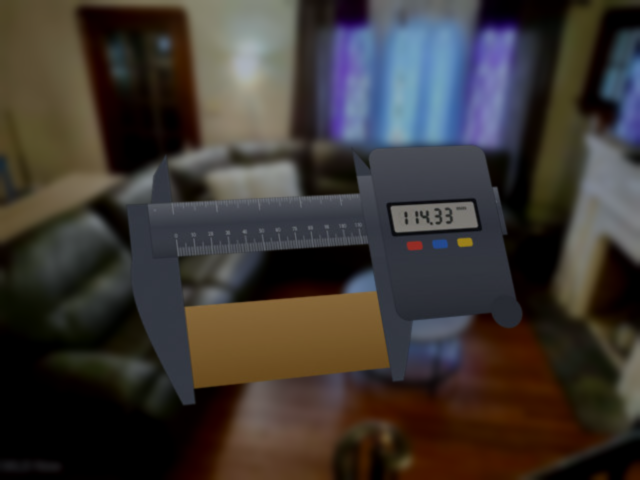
114.33 (mm)
